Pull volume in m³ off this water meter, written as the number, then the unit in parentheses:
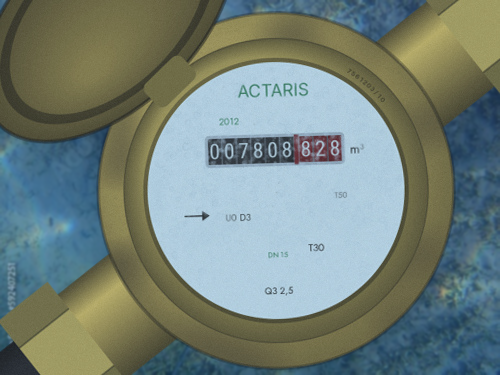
7808.828 (m³)
